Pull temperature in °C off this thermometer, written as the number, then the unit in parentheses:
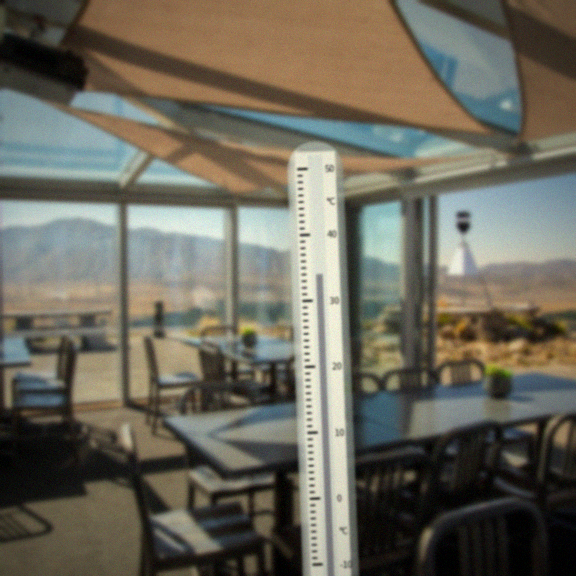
34 (°C)
